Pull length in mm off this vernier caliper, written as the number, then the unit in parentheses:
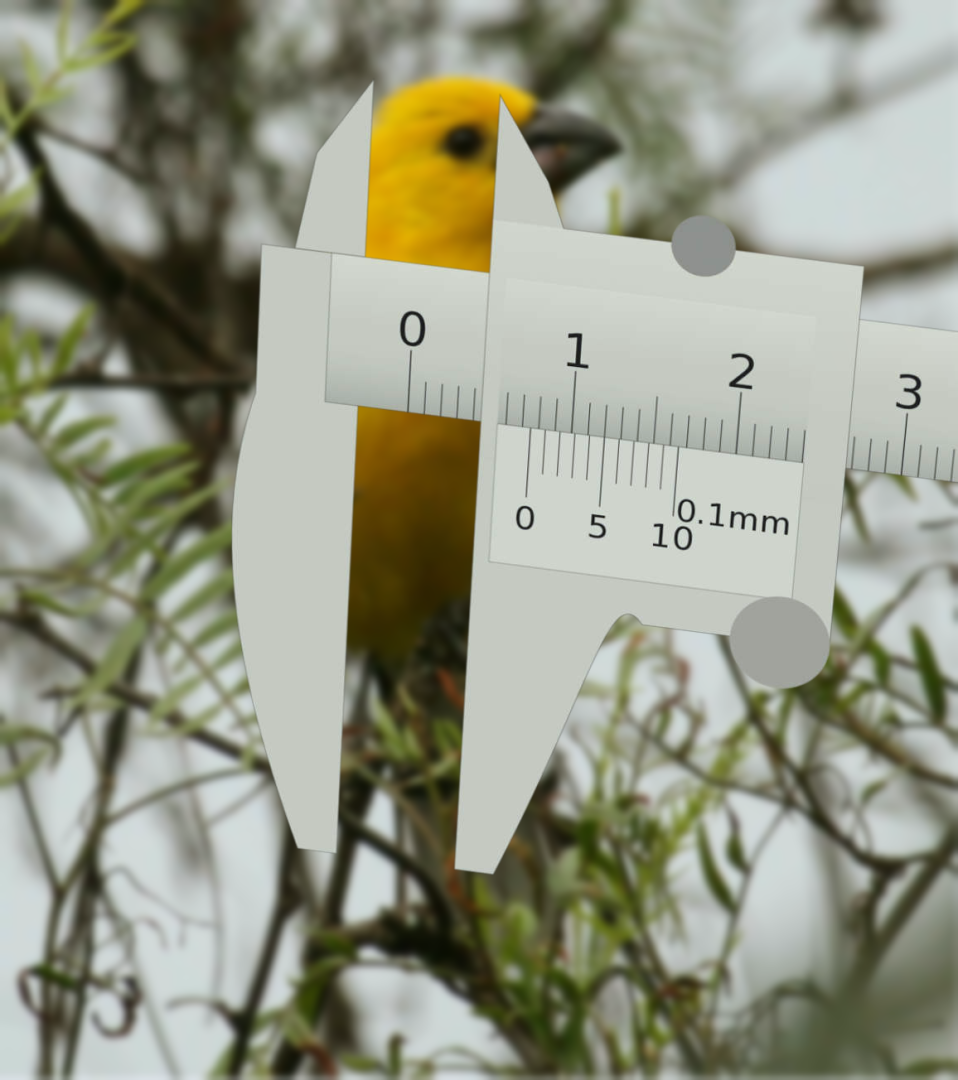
7.5 (mm)
